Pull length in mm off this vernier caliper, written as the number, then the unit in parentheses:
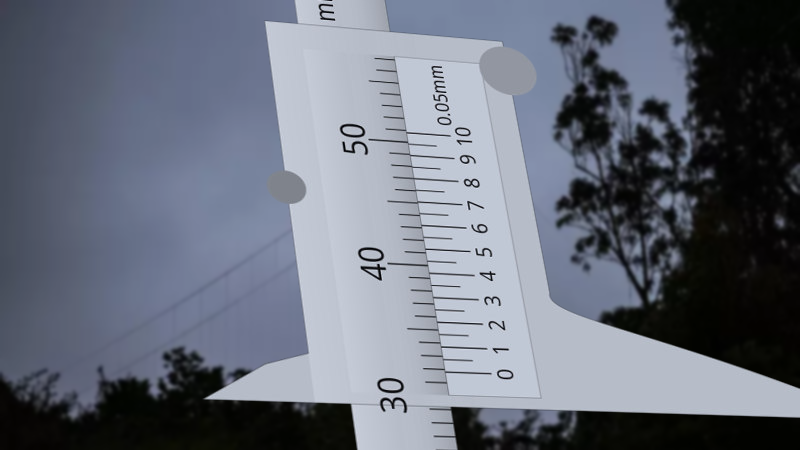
31.8 (mm)
